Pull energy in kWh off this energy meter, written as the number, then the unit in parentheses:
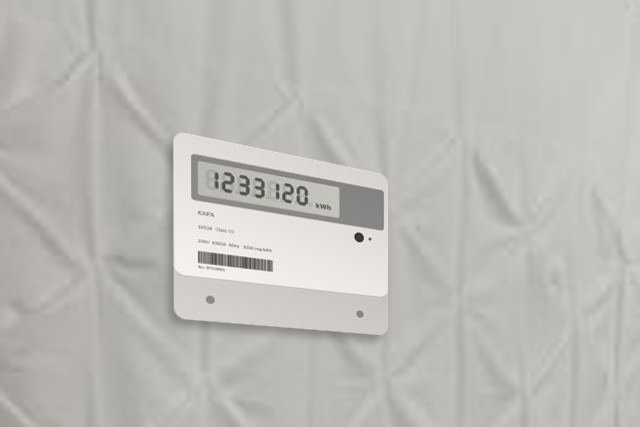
1233120 (kWh)
